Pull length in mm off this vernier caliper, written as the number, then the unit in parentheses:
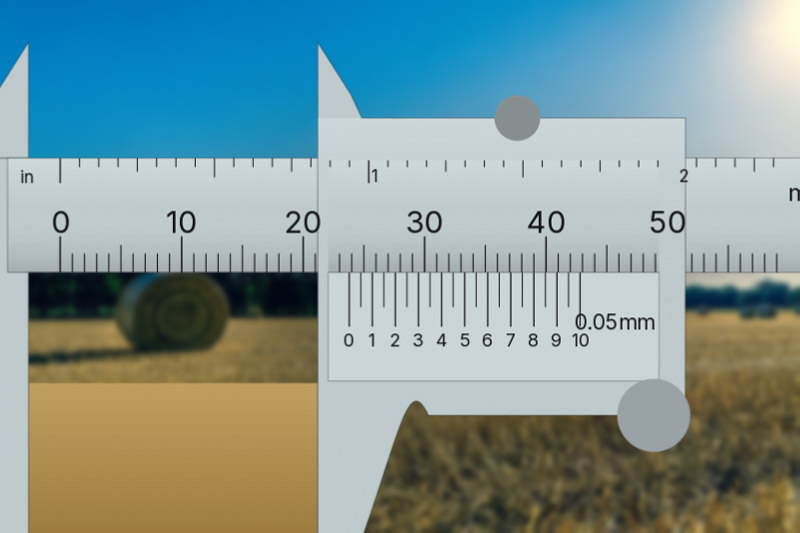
23.8 (mm)
